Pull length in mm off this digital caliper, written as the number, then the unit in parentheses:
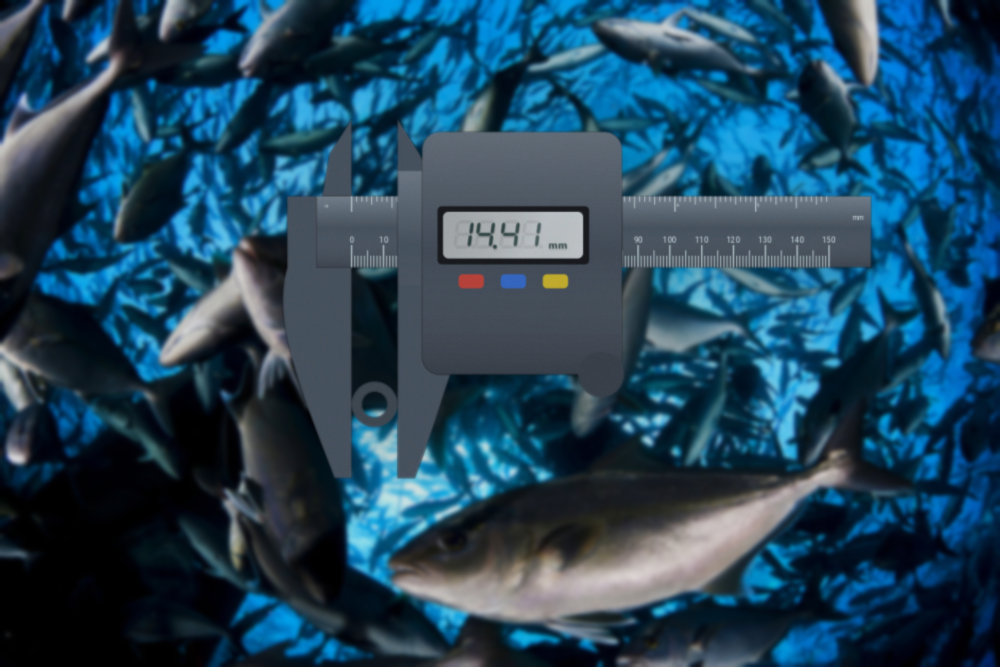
14.41 (mm)
